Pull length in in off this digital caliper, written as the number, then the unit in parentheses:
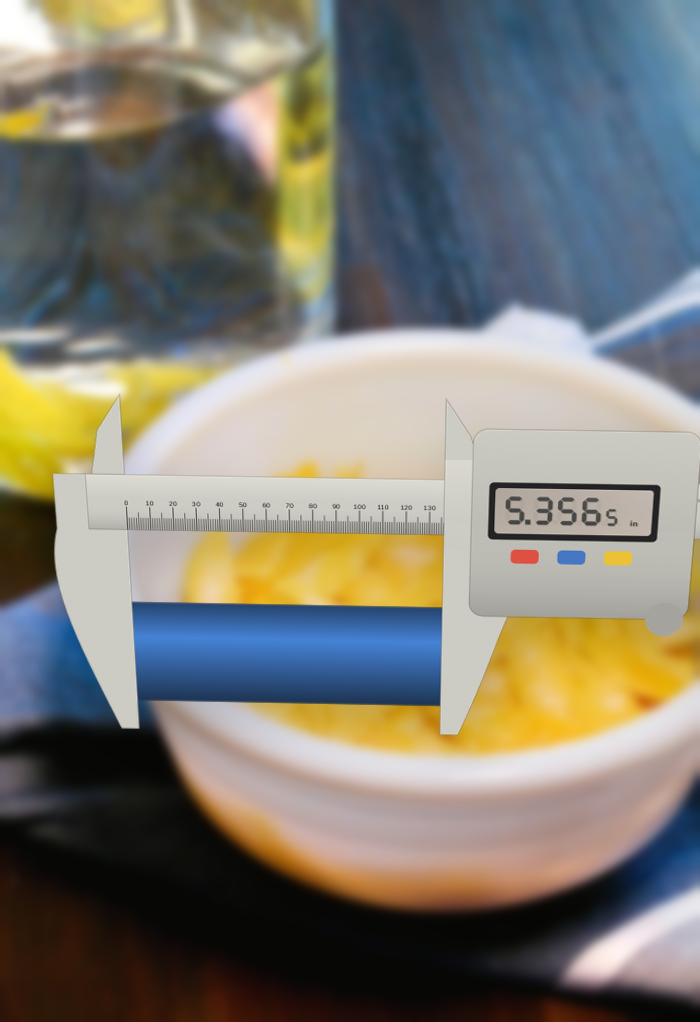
5.3565 (in)
